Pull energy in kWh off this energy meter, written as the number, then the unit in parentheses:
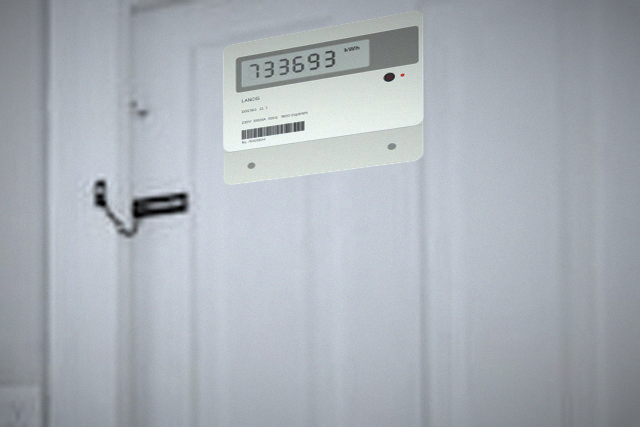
733693 (kWh)
